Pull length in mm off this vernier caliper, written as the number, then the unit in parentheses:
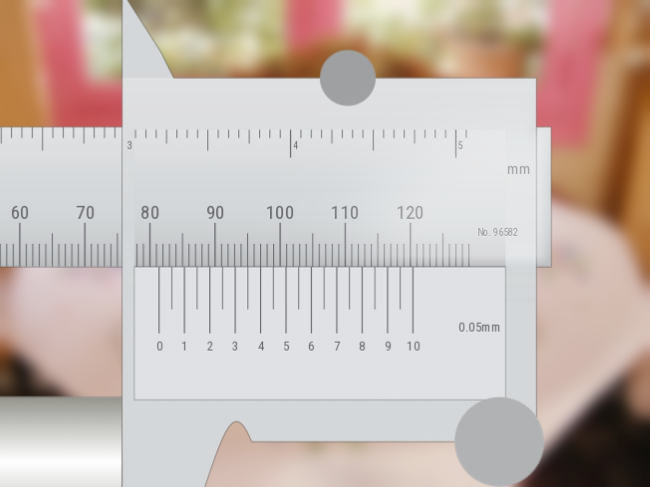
81.4 (mm)
